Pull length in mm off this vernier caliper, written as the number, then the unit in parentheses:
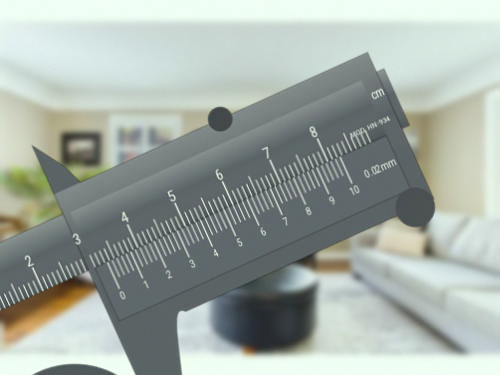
33.5 (mm)
